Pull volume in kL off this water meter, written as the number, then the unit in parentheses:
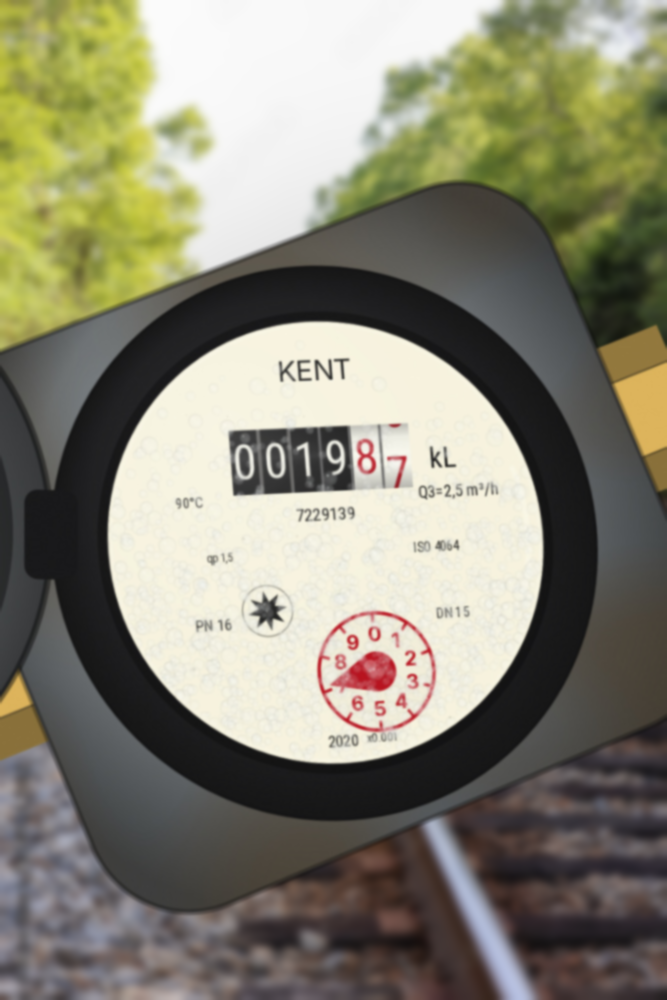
19.867 (kL)
